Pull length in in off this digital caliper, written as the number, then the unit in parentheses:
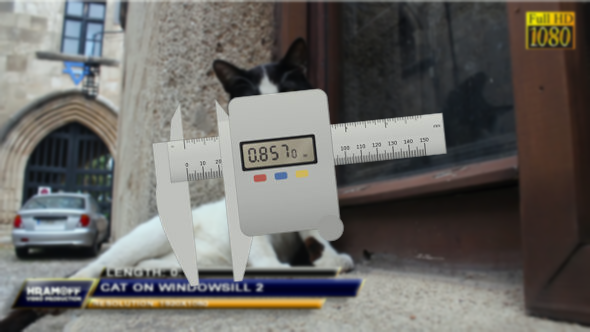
0.8570 (in)
